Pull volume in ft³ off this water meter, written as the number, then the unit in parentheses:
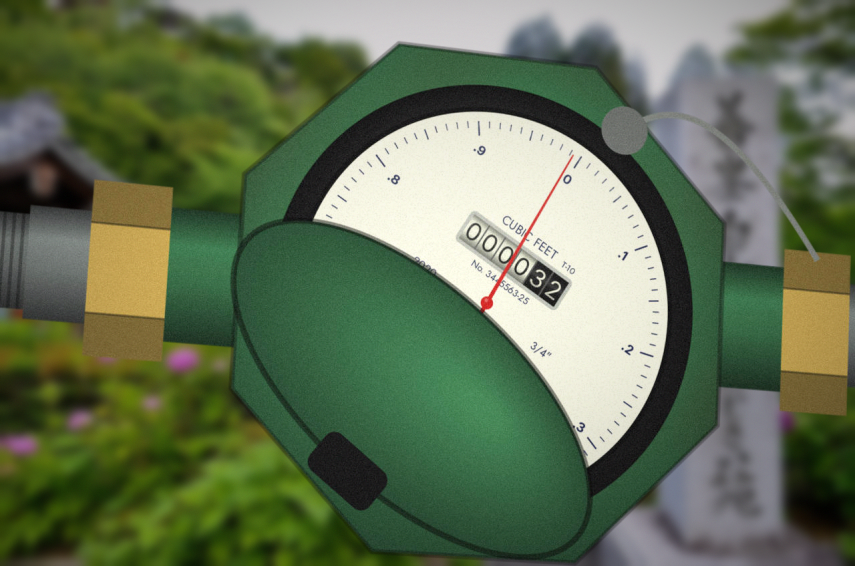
31.99 (ft³)
